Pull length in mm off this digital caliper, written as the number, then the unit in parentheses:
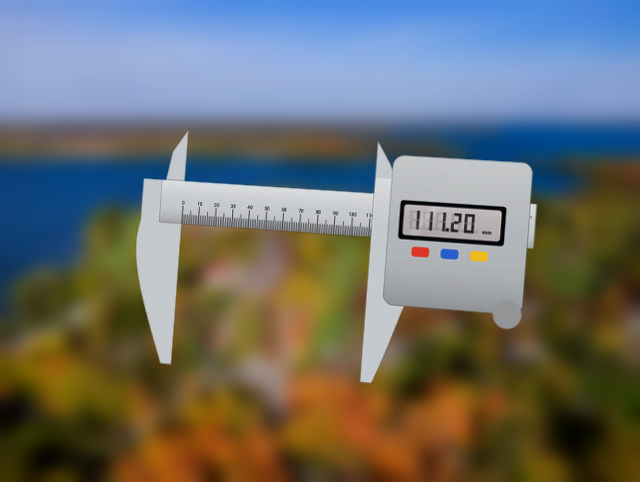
111.20 (mm)
